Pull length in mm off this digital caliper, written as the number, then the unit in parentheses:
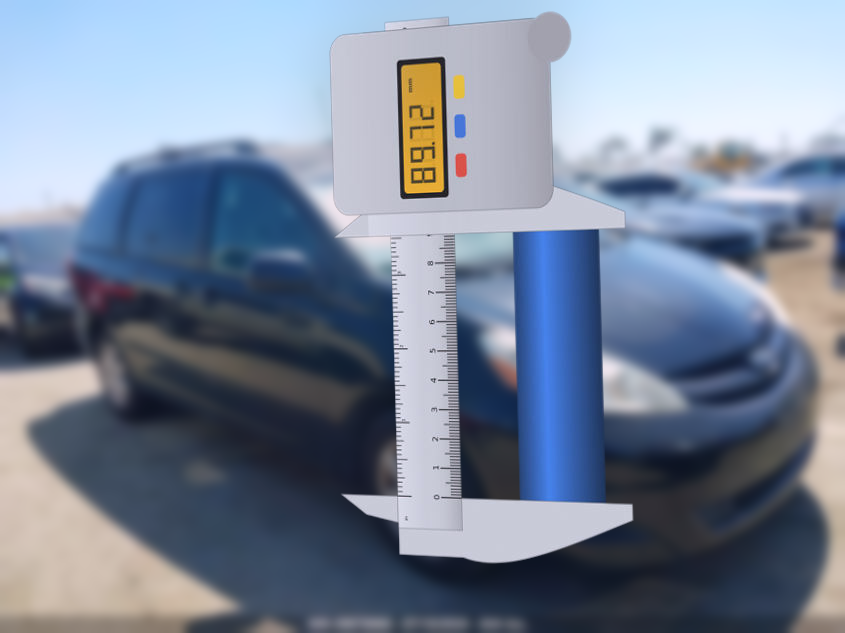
89.72 (mm)
